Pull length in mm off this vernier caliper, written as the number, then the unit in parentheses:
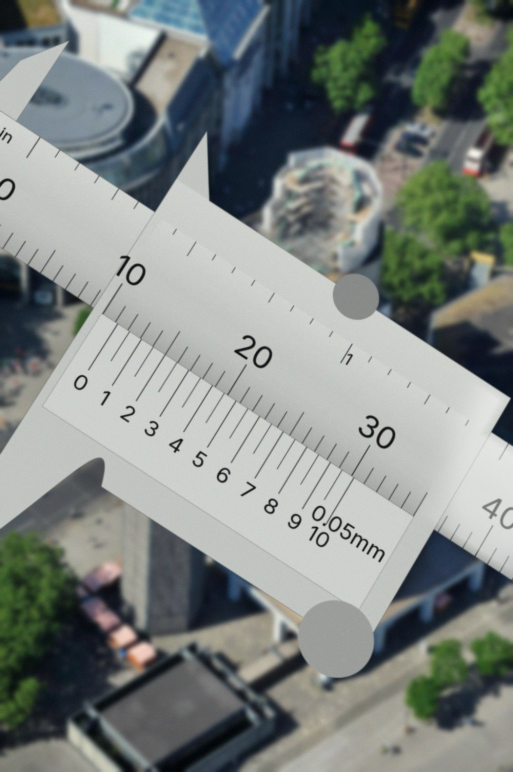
11.2 (mm)
